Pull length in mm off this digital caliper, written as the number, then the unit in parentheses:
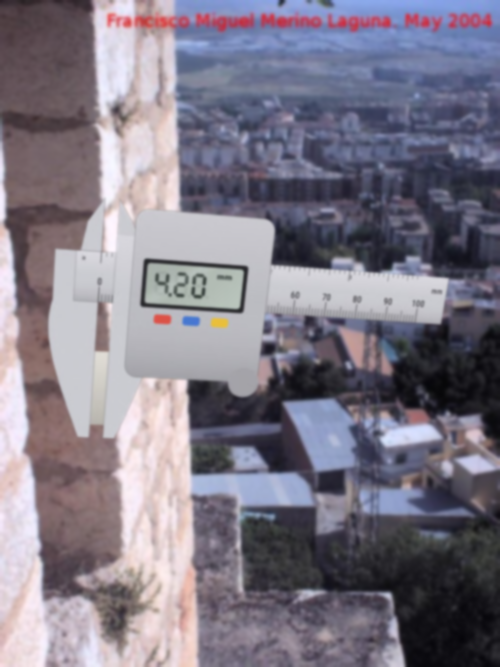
4.20 (mm)
